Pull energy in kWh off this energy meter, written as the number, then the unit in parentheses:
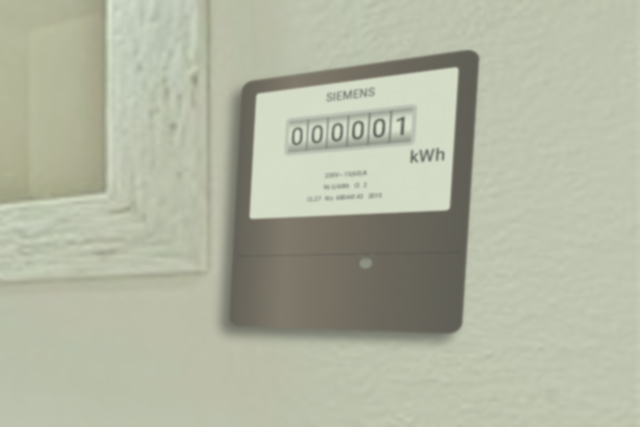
1 (kWh)
